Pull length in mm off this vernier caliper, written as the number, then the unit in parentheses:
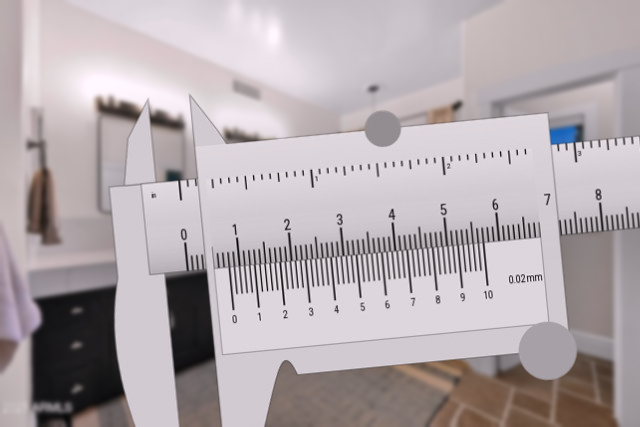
8.0 (mm)
